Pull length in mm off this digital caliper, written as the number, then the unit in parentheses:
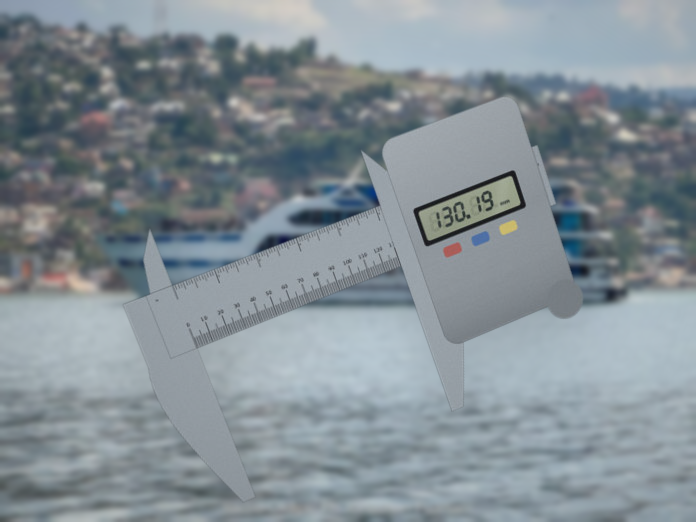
130.19 (mm)
